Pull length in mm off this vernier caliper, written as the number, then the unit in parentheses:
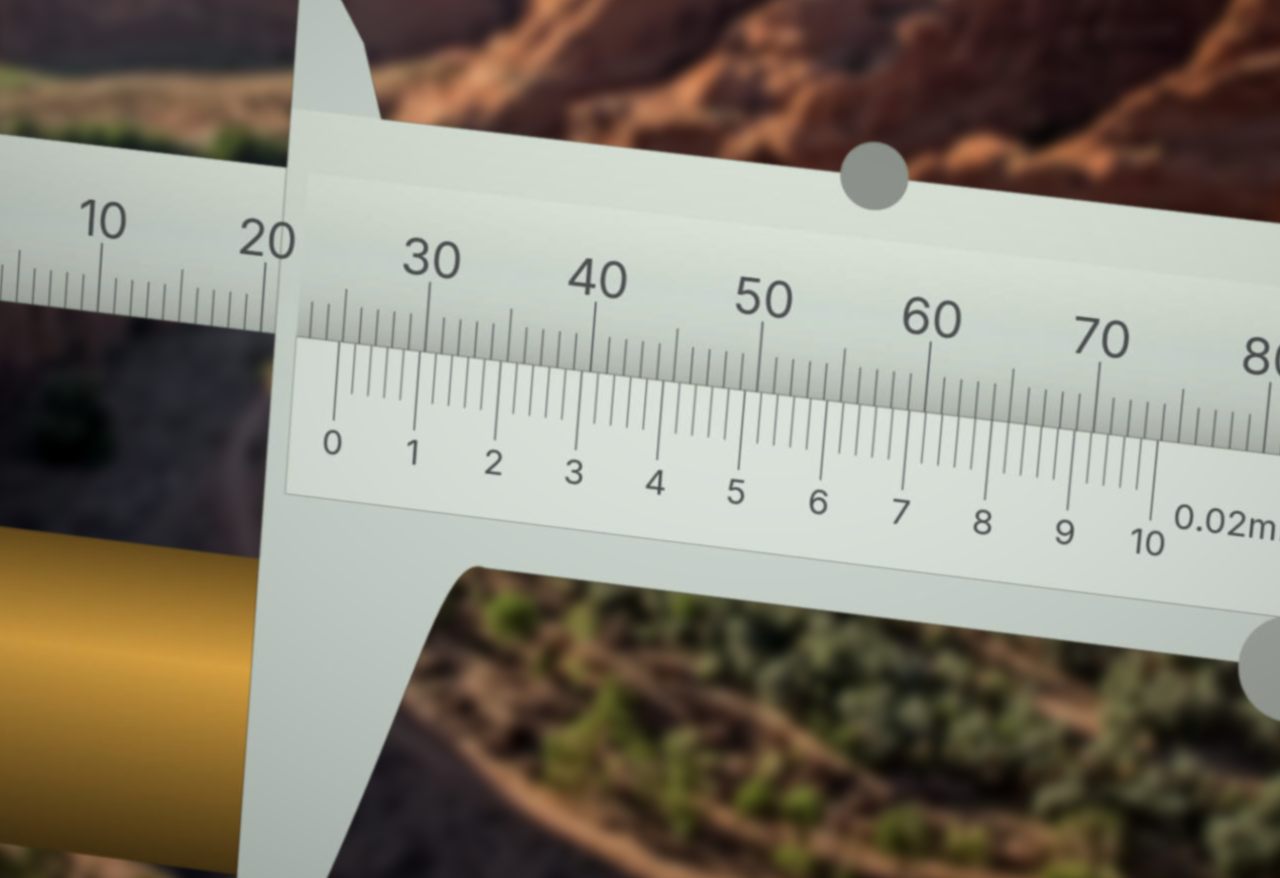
24.8 (mm)
